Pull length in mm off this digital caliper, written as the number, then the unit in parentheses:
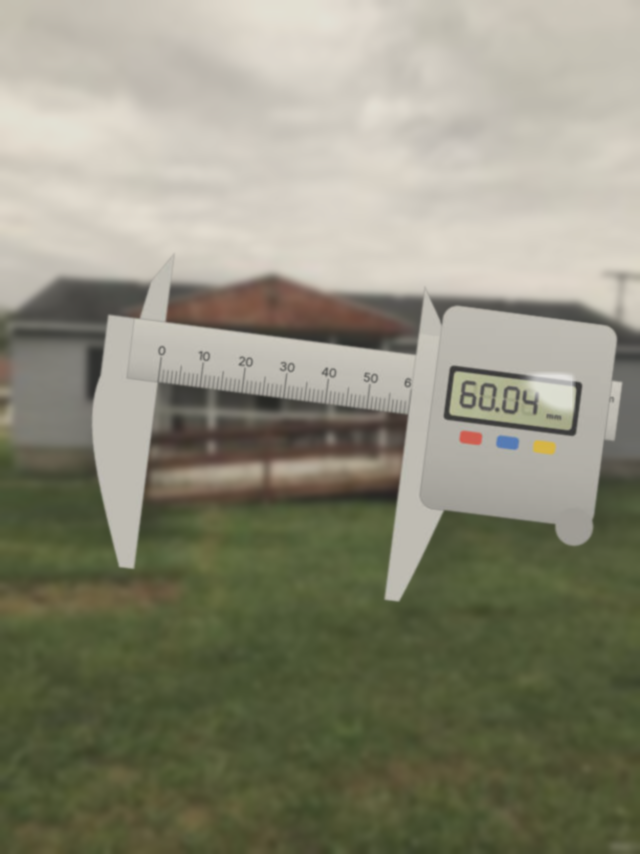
60.04 (mm)
